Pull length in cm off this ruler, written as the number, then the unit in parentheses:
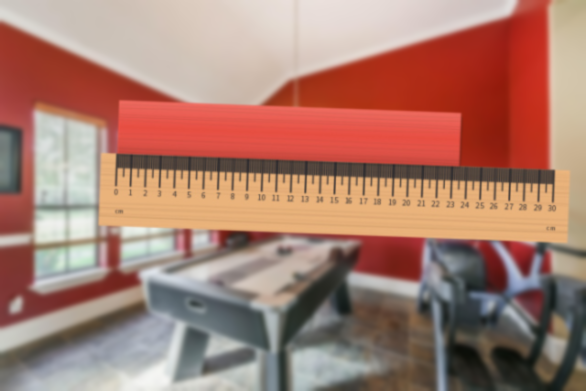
23.5 (cm)
